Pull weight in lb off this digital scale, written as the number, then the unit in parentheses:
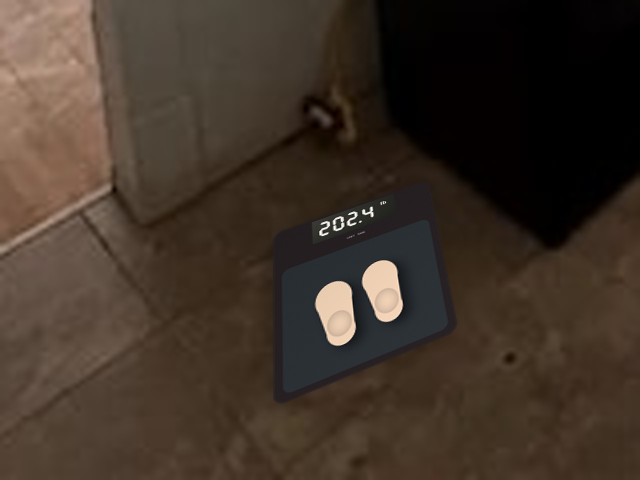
202.4 (lb)
